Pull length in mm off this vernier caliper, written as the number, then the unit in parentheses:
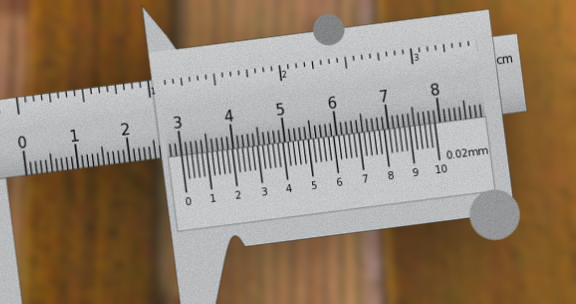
30.0 (mm)
